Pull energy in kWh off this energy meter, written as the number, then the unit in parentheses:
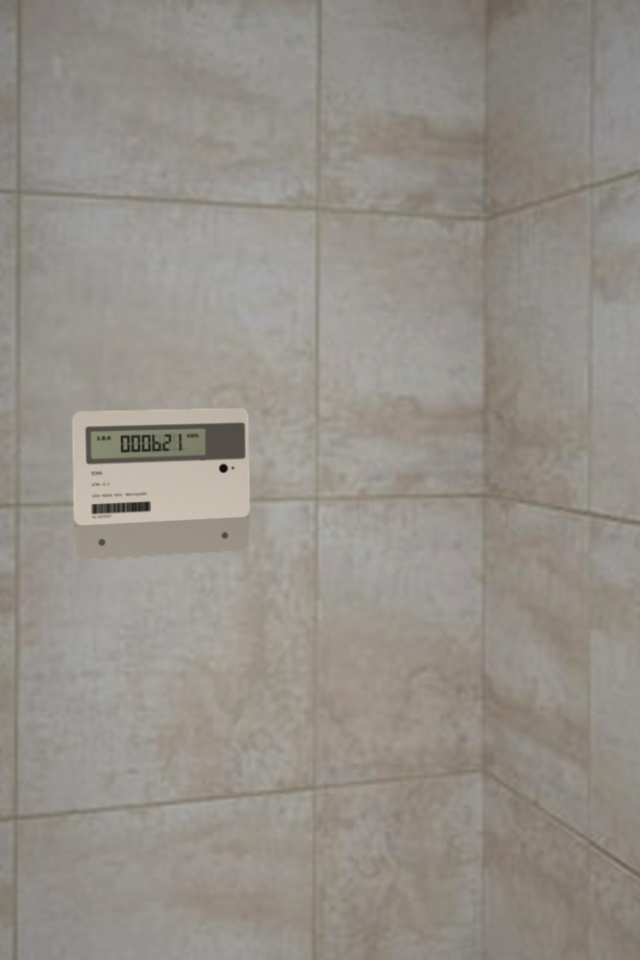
621 (kWh)
